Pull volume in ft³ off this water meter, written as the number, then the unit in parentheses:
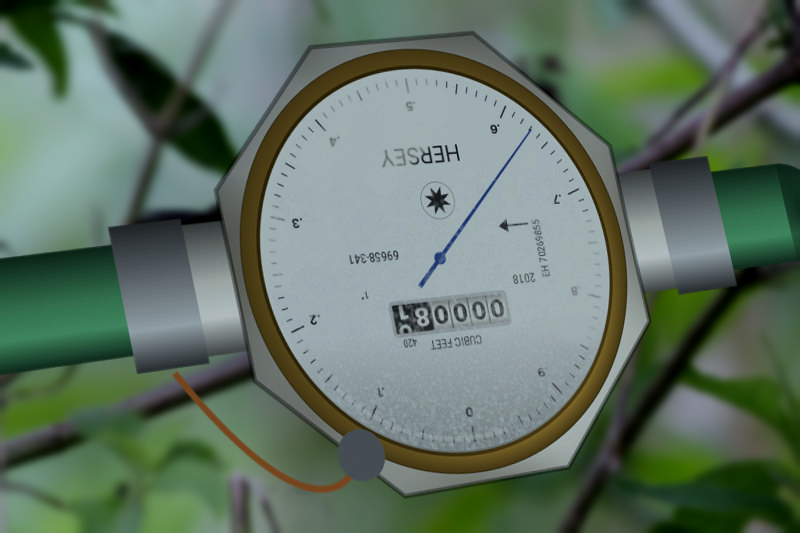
80.63 (ft³)
